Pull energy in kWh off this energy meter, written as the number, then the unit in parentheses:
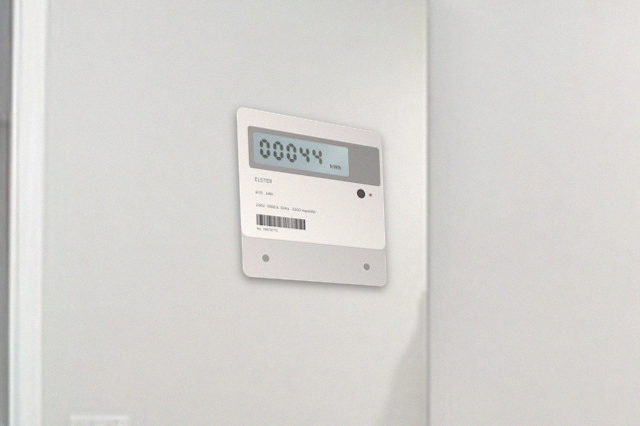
44 (kWh)
